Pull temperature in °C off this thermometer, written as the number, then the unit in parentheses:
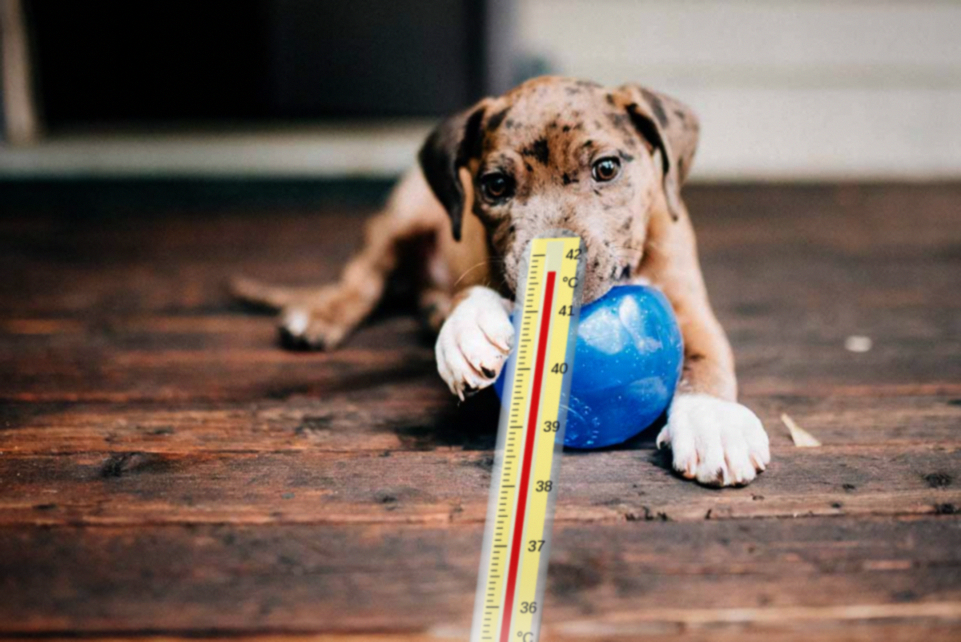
41.7 (°C)
